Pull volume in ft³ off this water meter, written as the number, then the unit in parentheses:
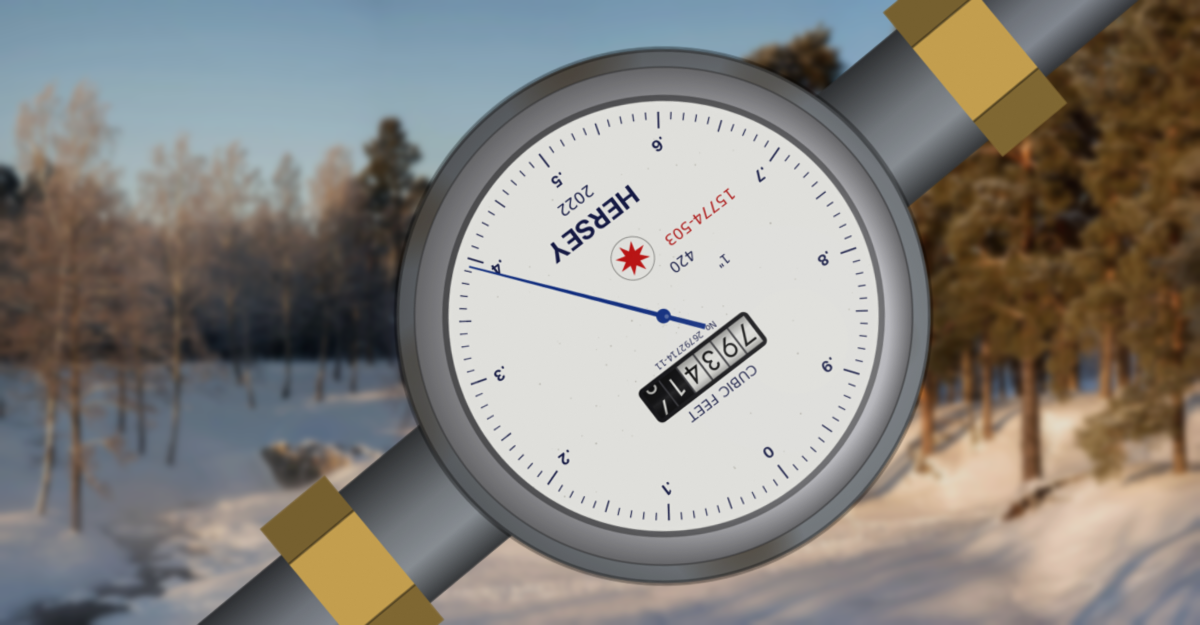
793417.39 (ft³)
